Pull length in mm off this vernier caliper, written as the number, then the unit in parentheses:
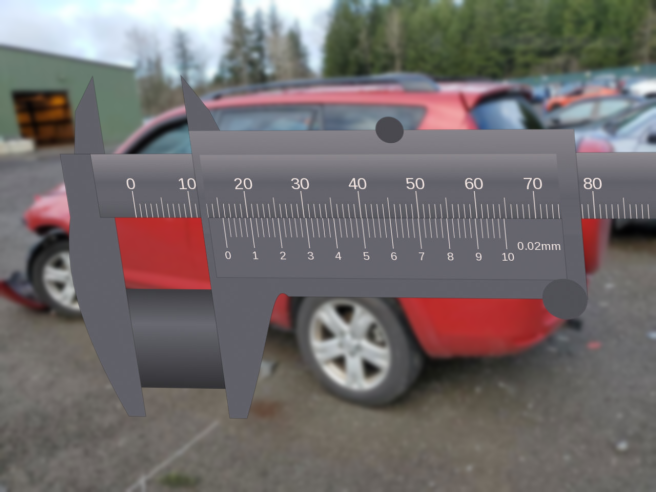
15.6 (mm)
